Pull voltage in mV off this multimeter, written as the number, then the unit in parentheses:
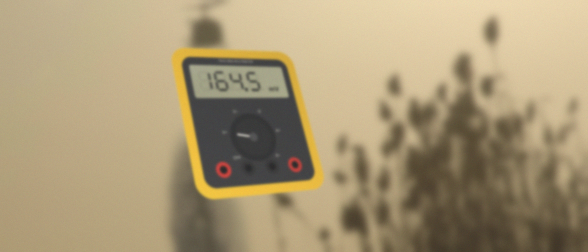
164.5 (mV)
